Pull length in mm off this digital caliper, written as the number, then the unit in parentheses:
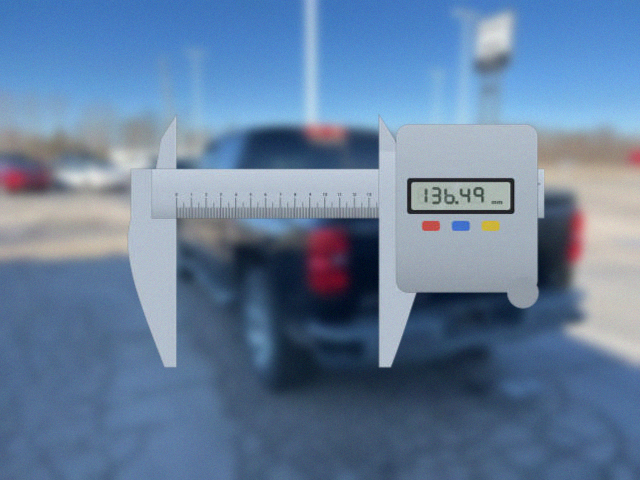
136.49 (mm)
